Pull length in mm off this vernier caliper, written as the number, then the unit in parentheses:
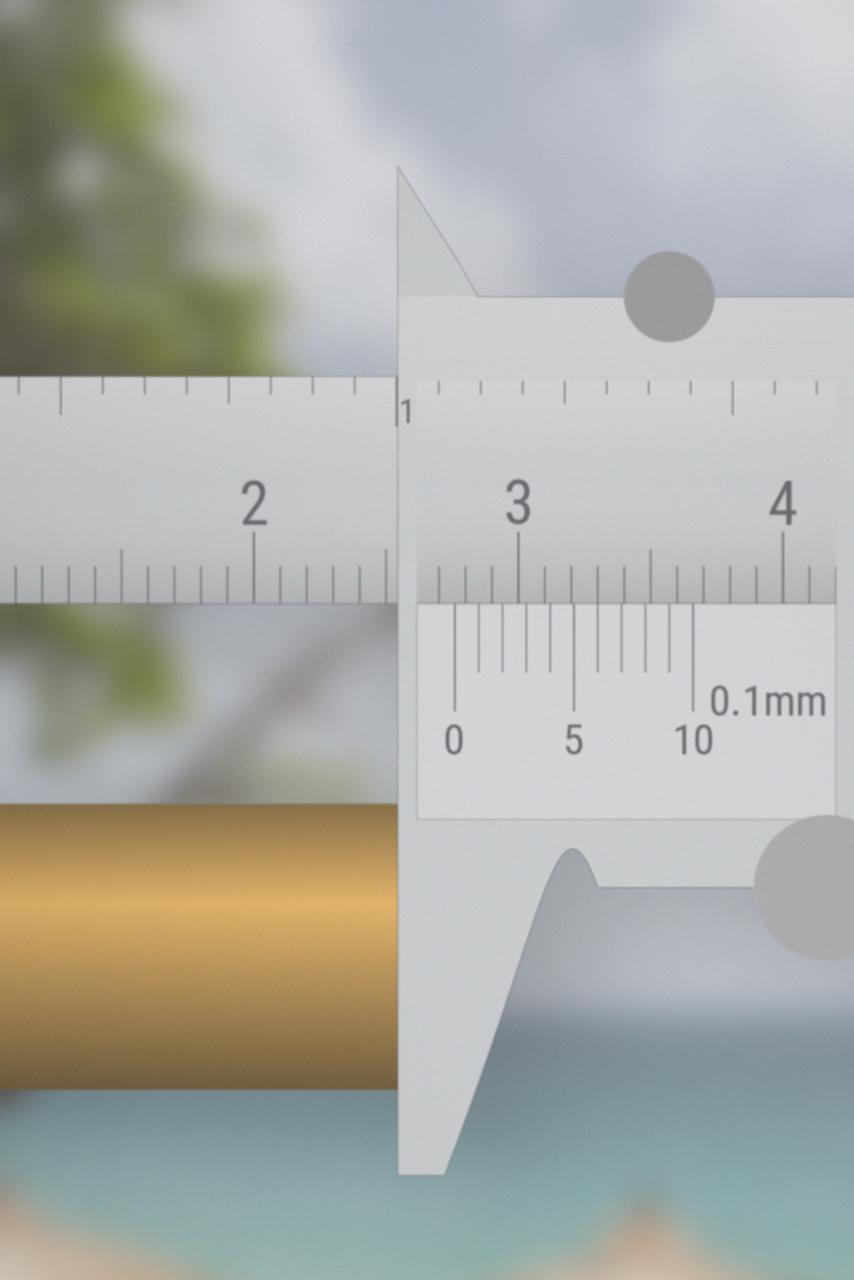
27.6 (mm)
